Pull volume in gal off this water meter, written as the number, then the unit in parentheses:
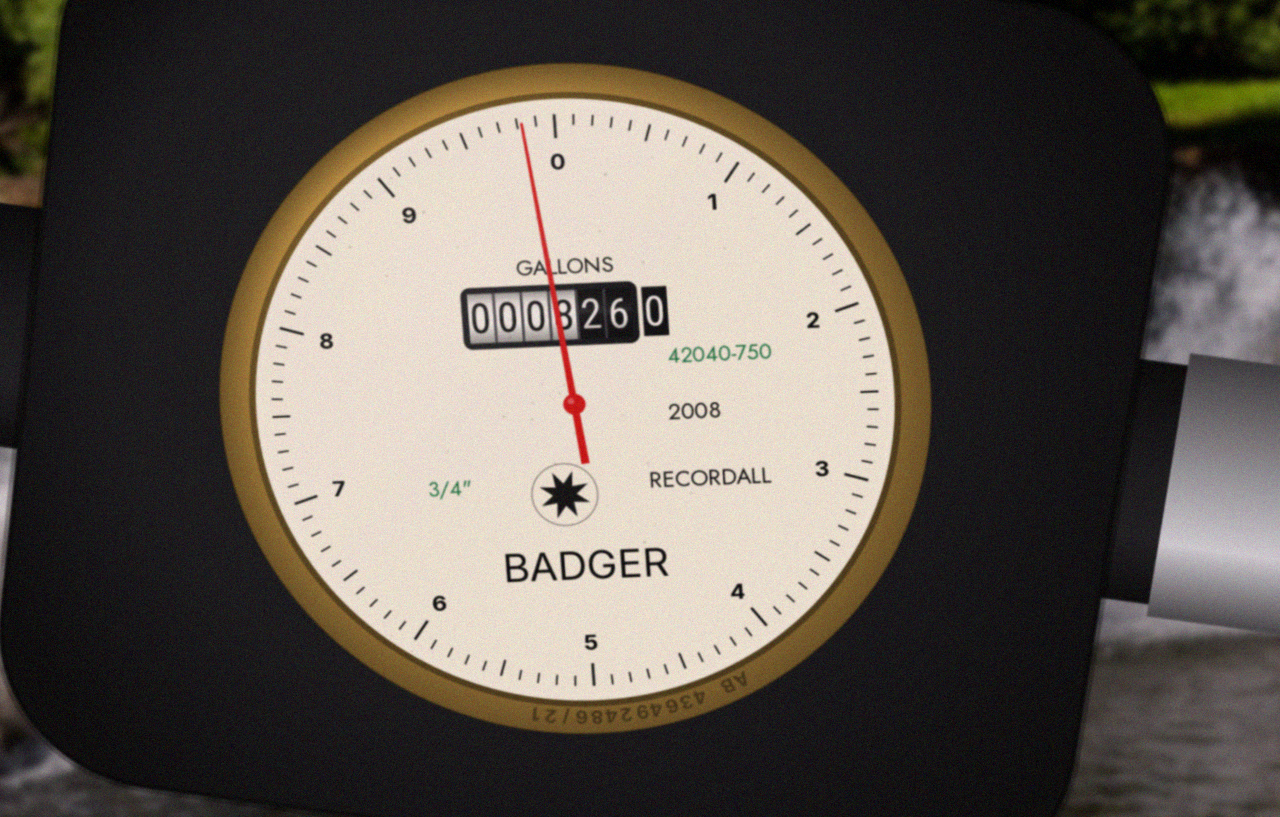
8259.8 (gal)
